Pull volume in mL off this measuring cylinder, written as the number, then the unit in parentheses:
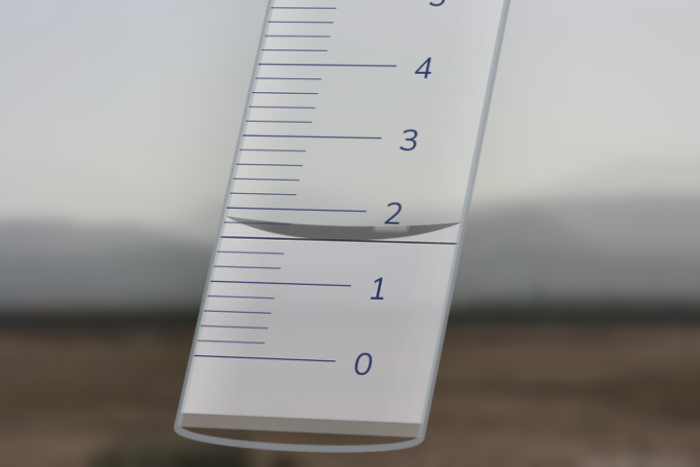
1.6 (mL)
